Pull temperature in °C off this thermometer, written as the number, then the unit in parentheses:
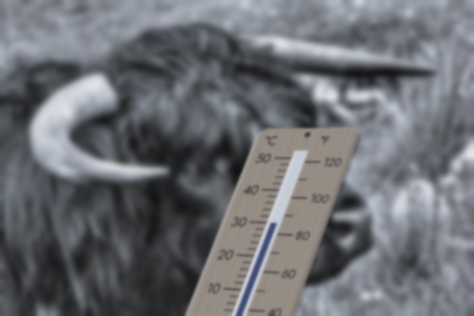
30 (°C)
